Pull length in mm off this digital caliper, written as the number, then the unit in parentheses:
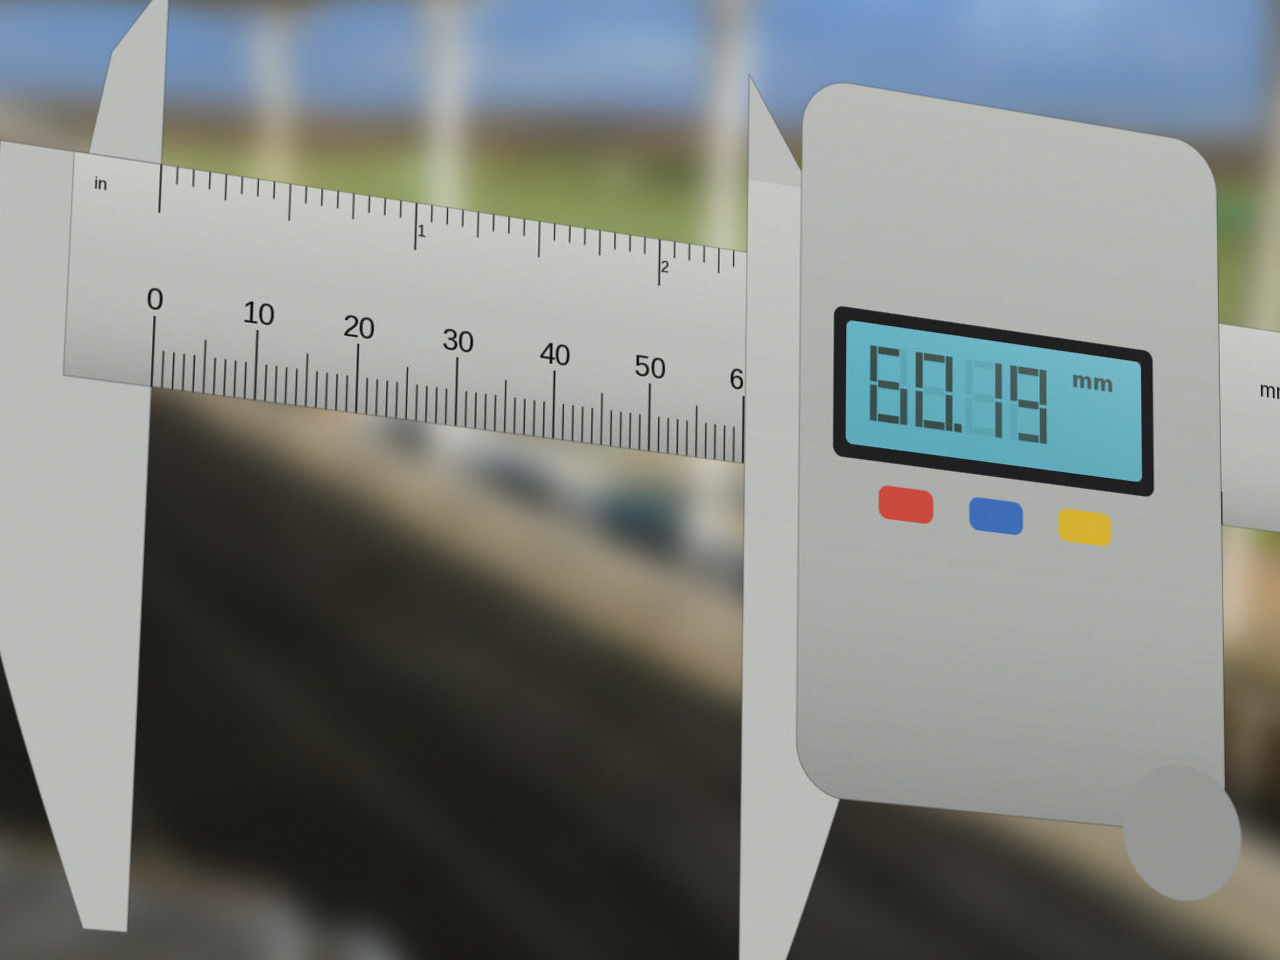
60.19 (mm)
